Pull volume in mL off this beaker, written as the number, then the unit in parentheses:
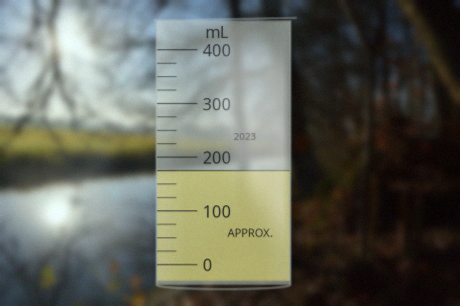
175 (mL)
